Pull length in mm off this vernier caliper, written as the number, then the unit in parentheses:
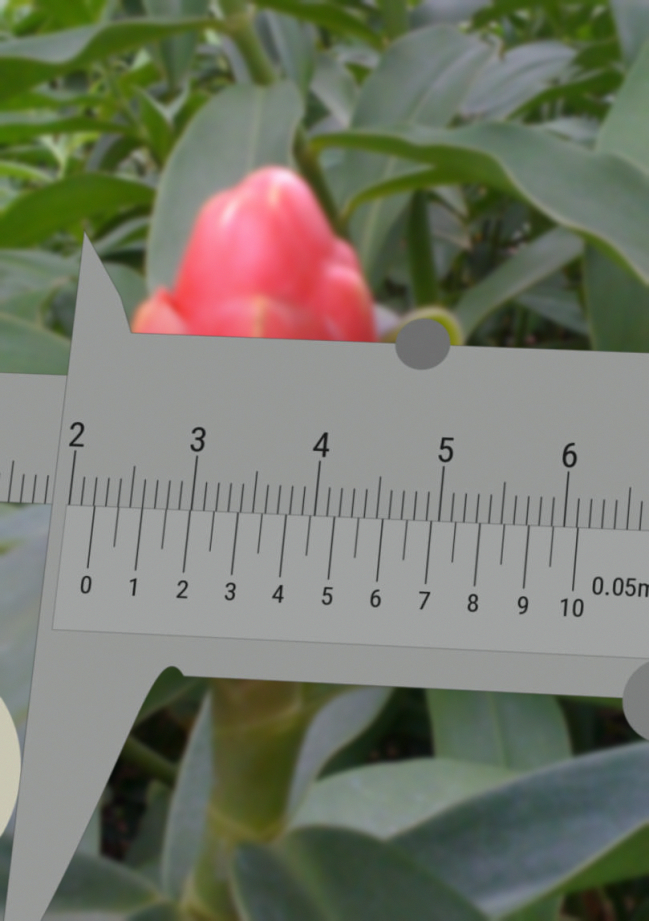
22.1 (mm)
